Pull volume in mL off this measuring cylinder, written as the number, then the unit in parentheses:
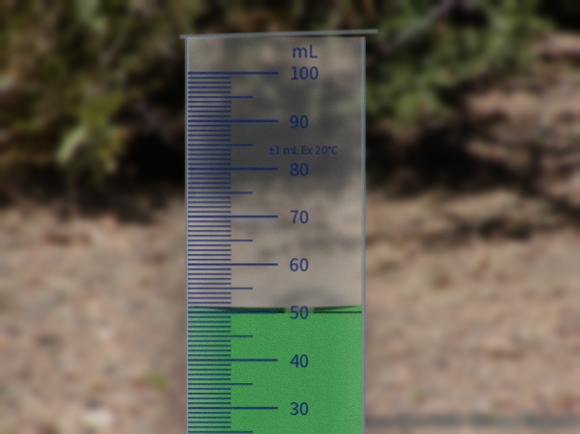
50 (mL)
